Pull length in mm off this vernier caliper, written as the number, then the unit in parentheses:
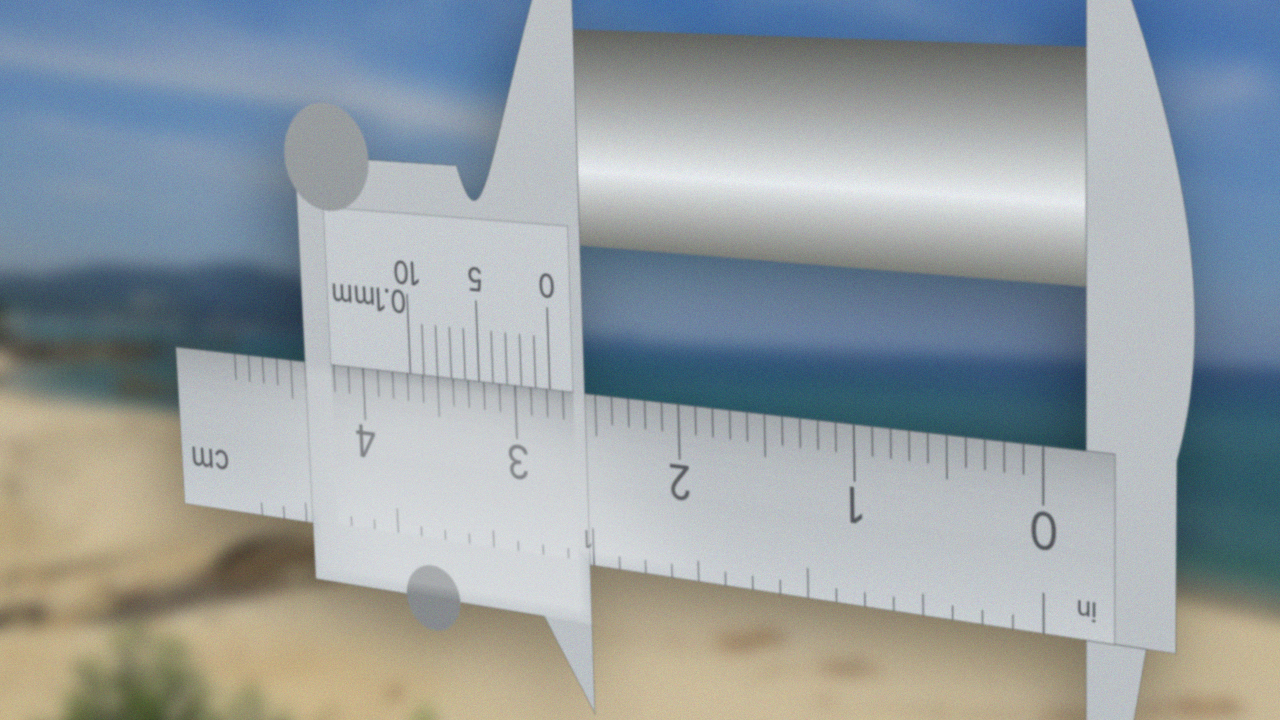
27.8 (mm)
